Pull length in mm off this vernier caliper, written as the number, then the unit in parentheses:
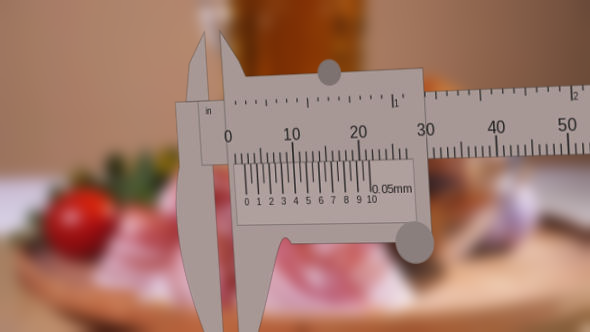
2.4 (mm)
